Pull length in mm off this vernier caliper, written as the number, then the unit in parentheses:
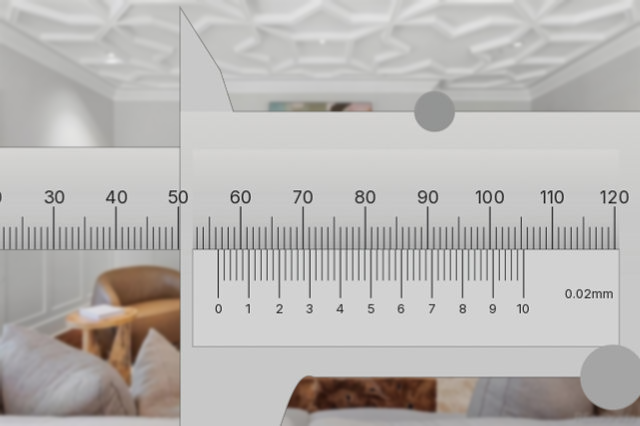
56.4 (mm)
